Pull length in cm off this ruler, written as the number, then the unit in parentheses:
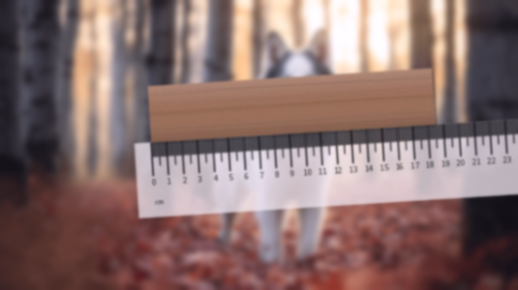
18.5 (cm)
